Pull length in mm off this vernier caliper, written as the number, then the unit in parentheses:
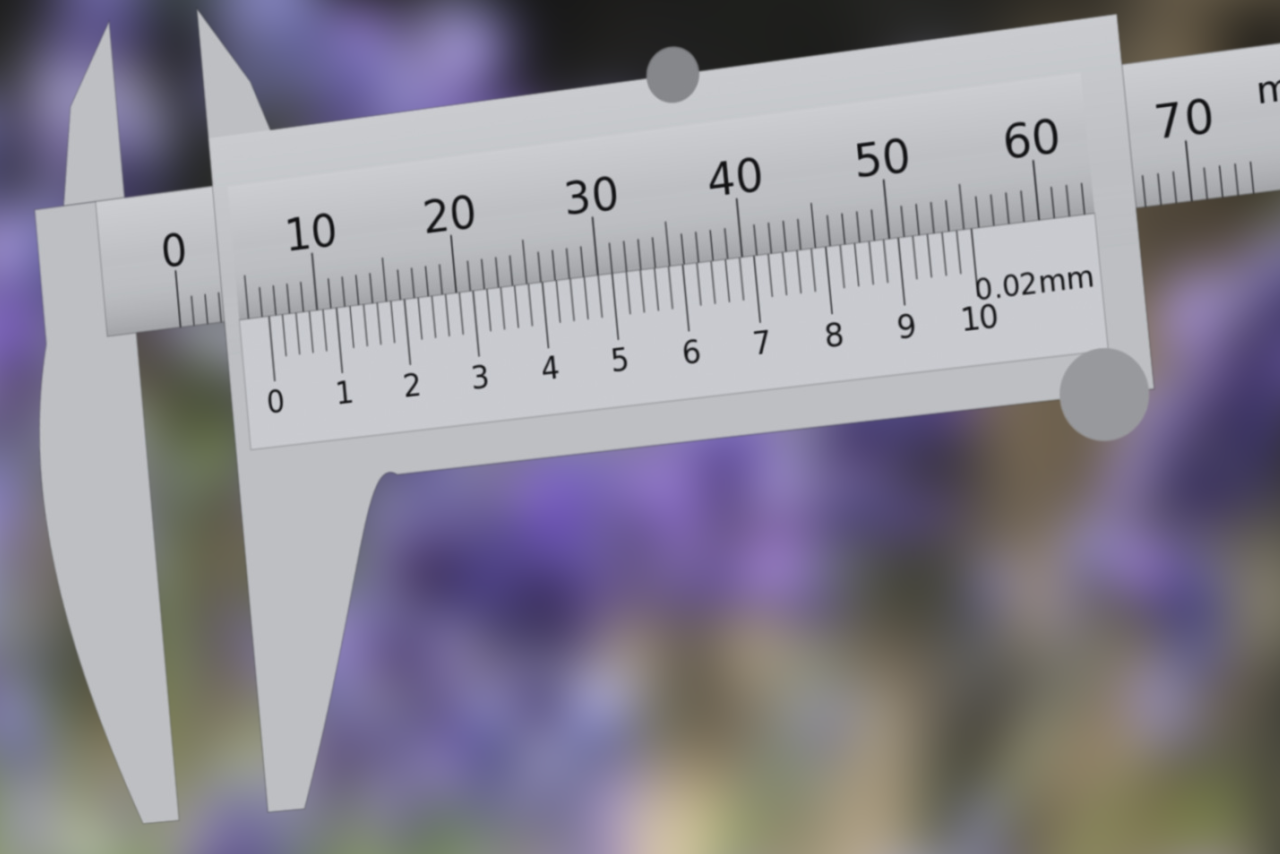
6.5 (mm)
